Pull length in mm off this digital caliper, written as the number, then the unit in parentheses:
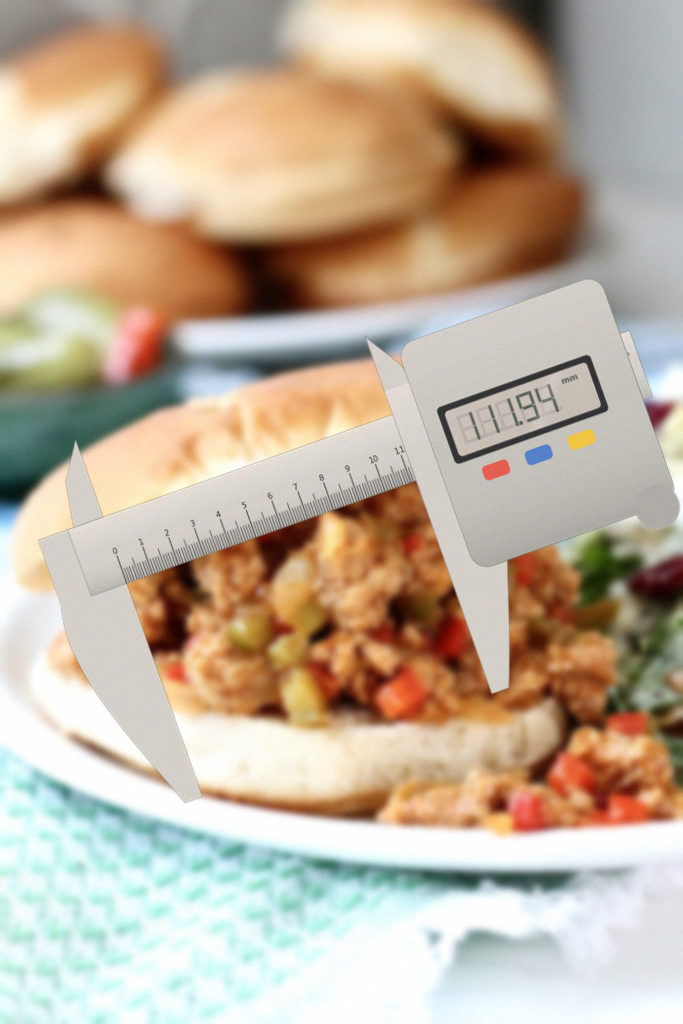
111.94 (mm)
